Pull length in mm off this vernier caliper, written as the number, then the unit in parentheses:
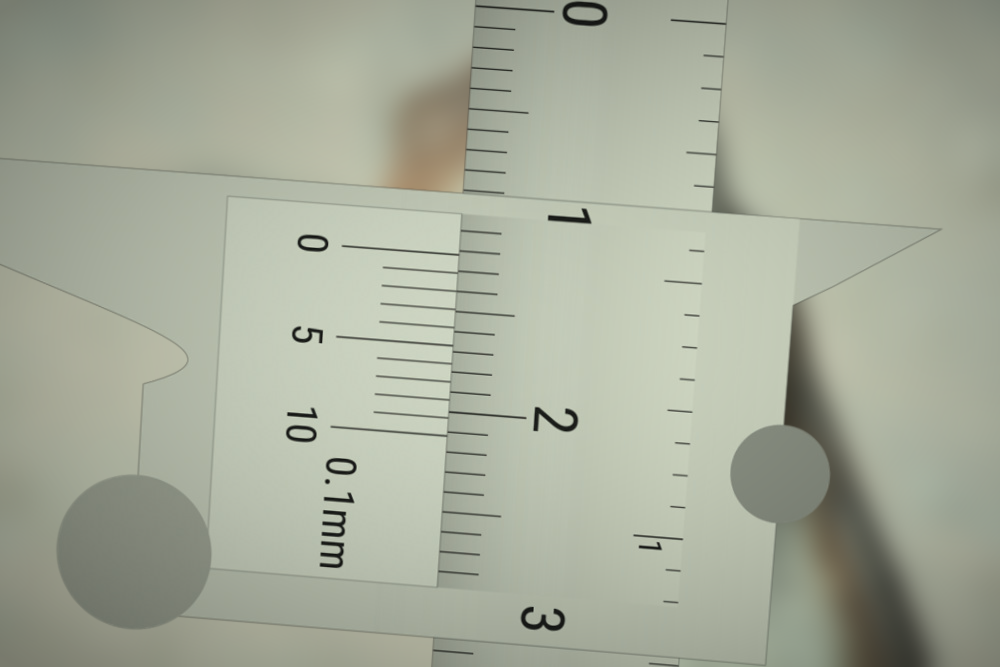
12.2 (mm)
